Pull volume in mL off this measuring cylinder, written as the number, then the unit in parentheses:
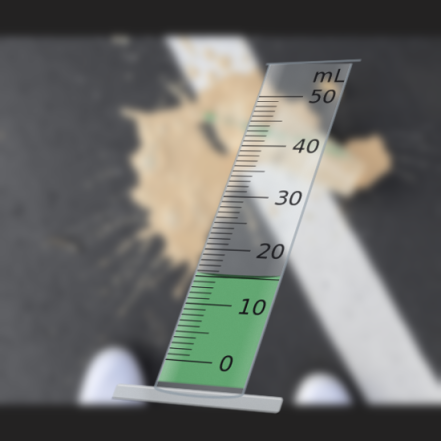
15 (mL)
